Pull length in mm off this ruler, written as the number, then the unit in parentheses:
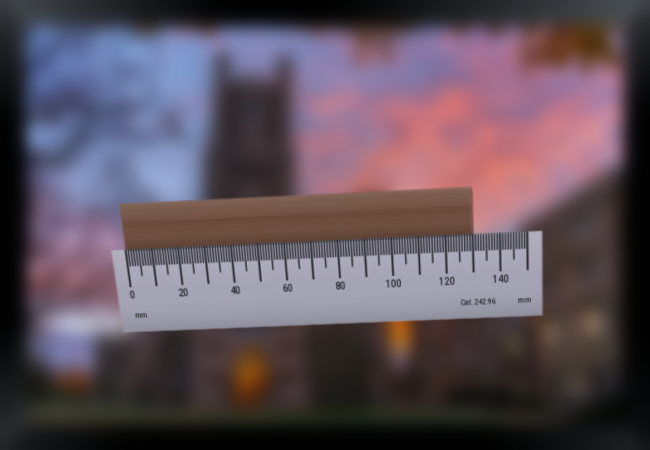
130 (mm)
